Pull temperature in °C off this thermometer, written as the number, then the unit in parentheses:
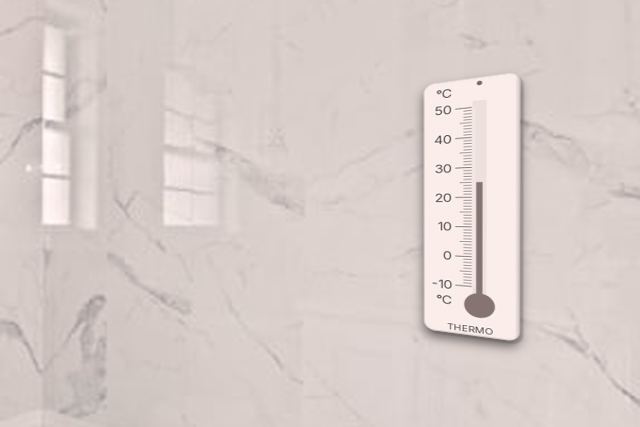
25 (°C)
